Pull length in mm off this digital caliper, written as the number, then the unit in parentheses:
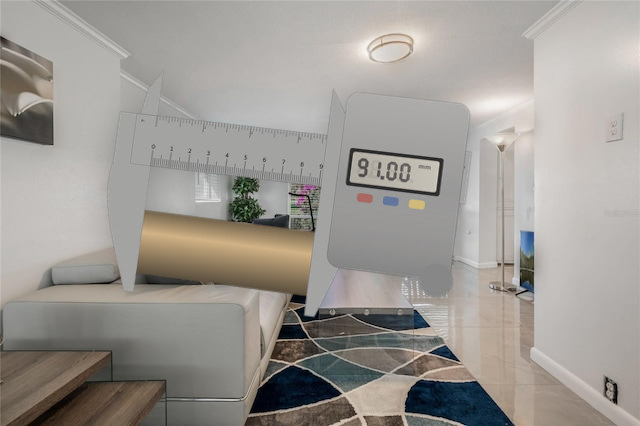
91.00 (mm)
